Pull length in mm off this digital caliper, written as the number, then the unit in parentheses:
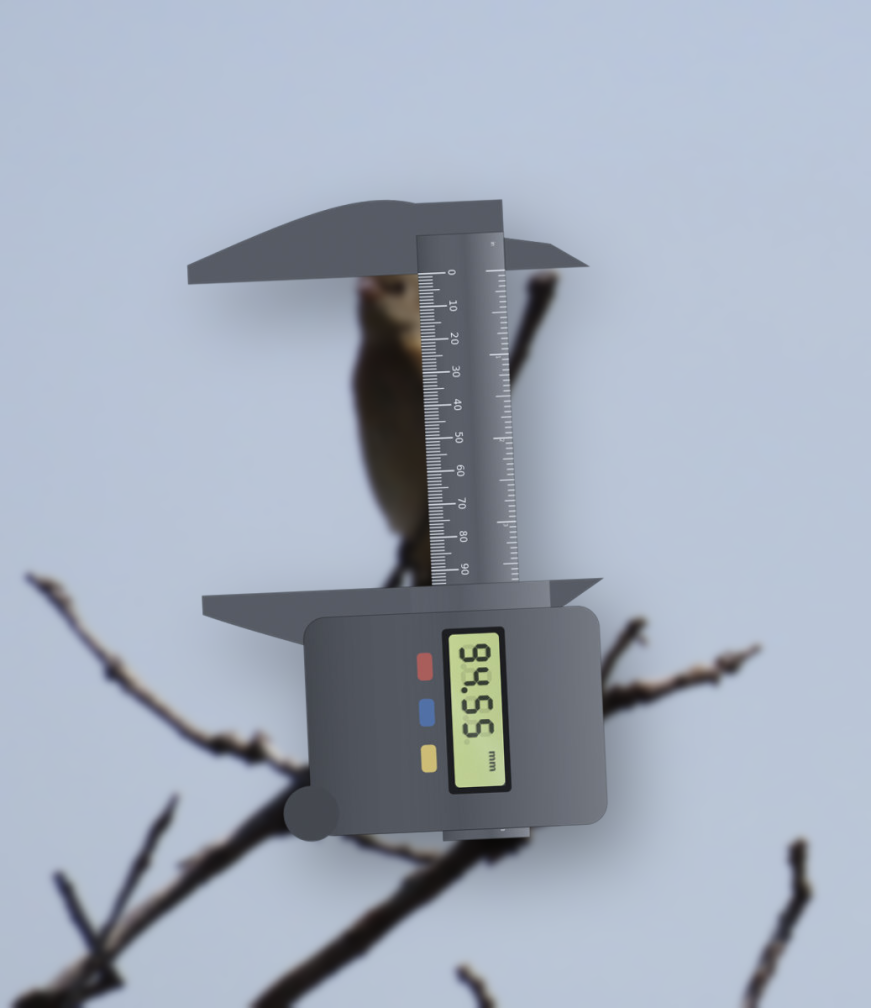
94.55 (mm)
